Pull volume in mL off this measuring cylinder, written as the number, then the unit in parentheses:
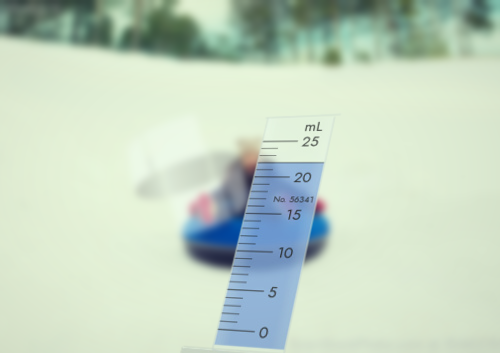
22 (mL)
